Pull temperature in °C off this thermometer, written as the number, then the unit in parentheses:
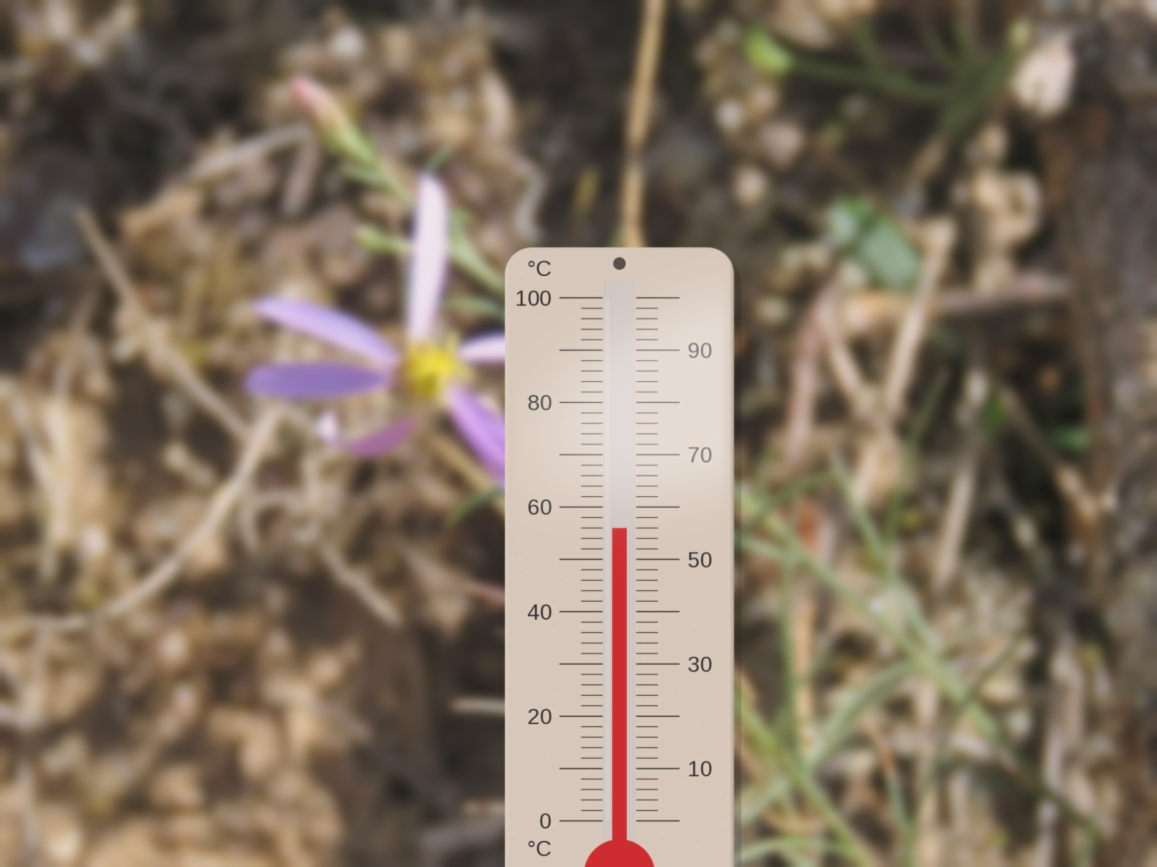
56 (°C)
